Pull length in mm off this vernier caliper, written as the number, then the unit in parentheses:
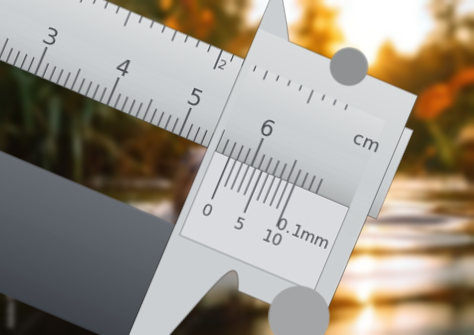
57.0 (mm)
